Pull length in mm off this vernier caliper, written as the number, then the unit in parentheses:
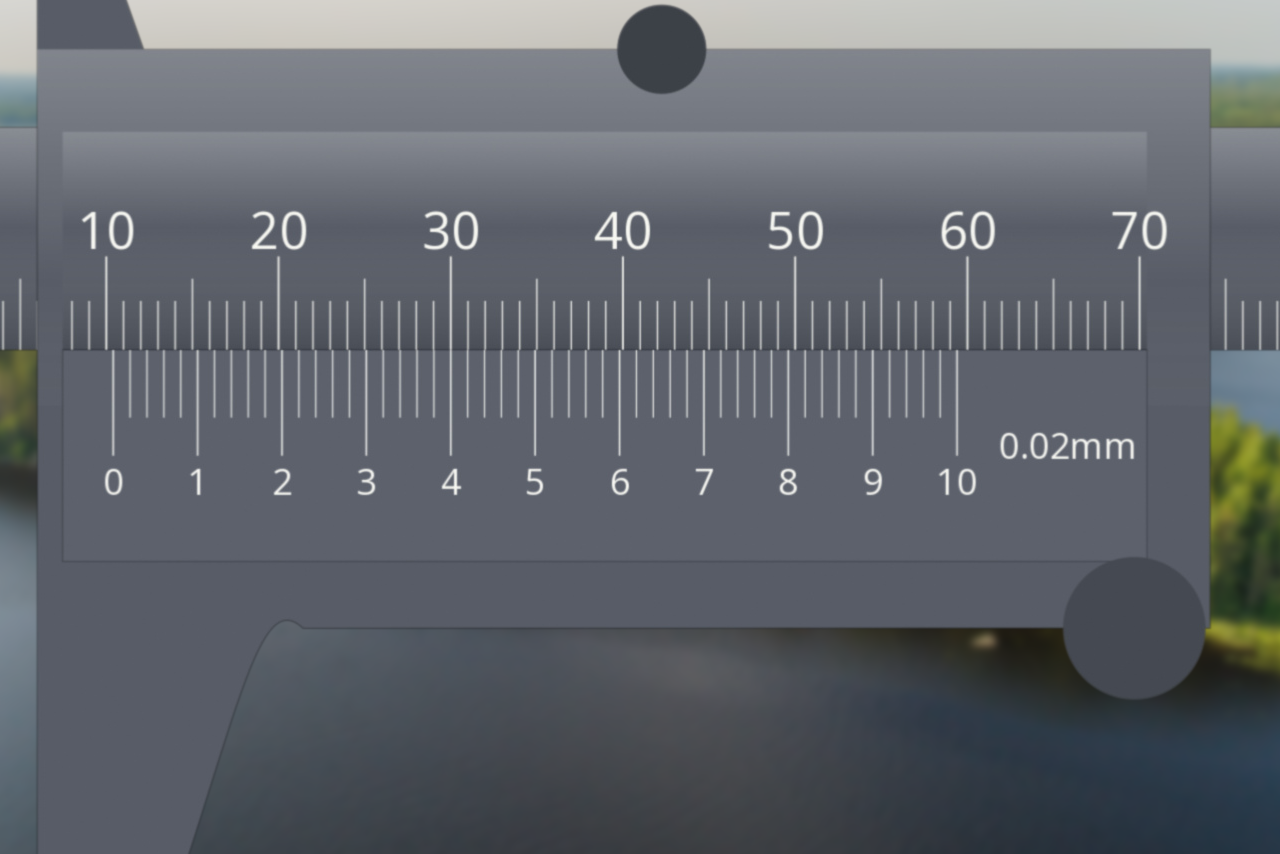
10.4 (mm)
